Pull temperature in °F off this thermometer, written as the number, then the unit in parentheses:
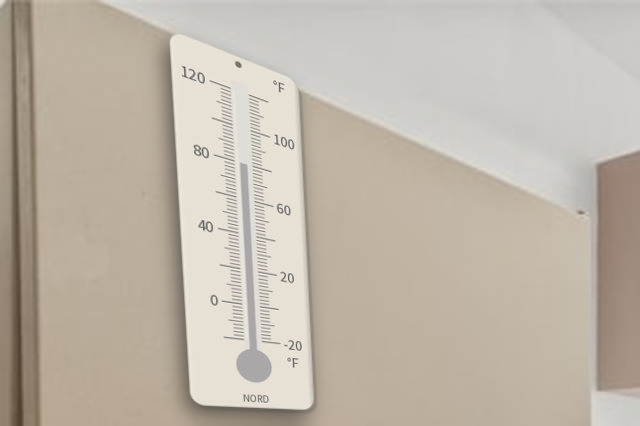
80 (°F)
